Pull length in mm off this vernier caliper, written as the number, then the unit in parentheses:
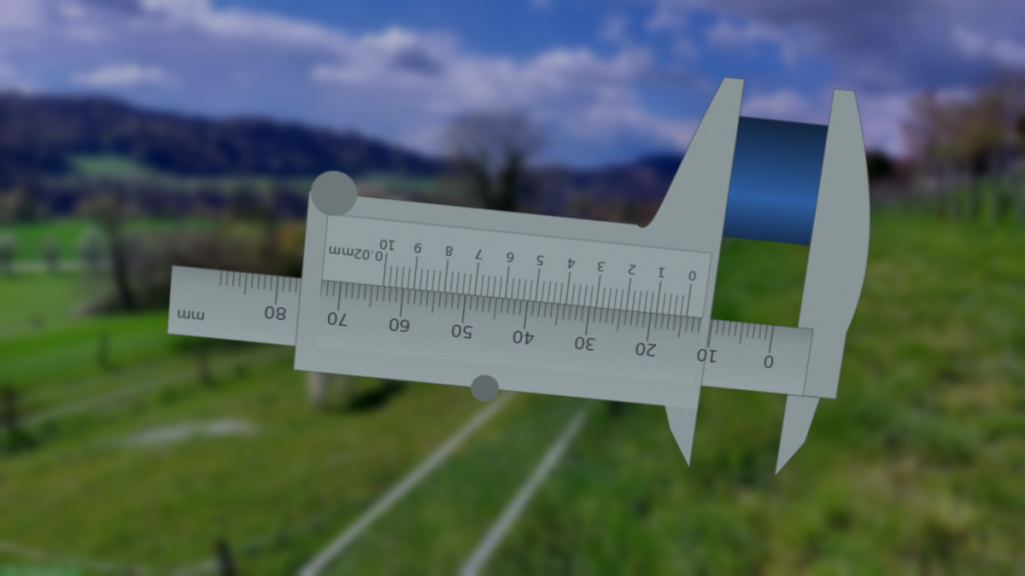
14.2 (mm)
